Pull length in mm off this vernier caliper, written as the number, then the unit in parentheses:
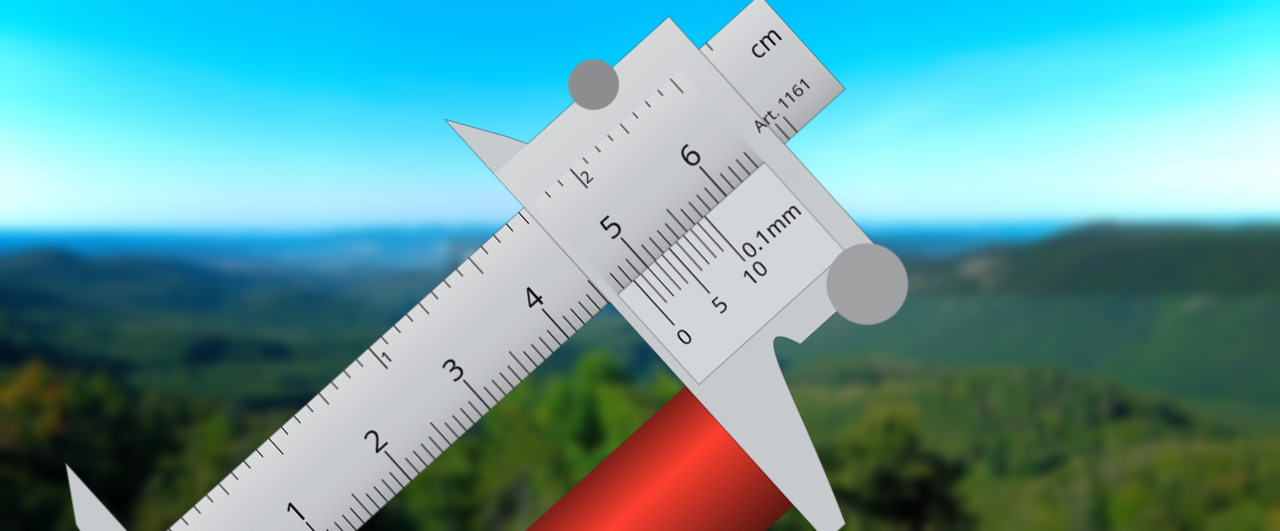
48.2 (mm)
